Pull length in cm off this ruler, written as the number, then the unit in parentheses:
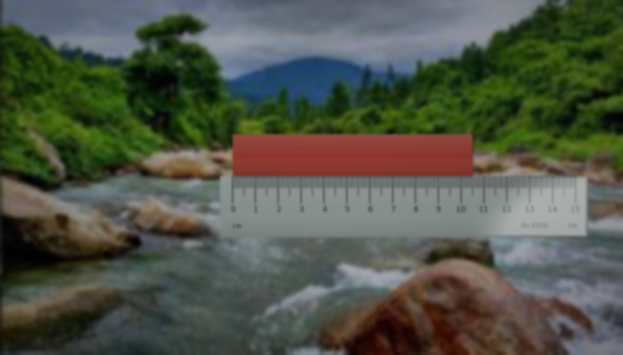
10.5 (cm)
